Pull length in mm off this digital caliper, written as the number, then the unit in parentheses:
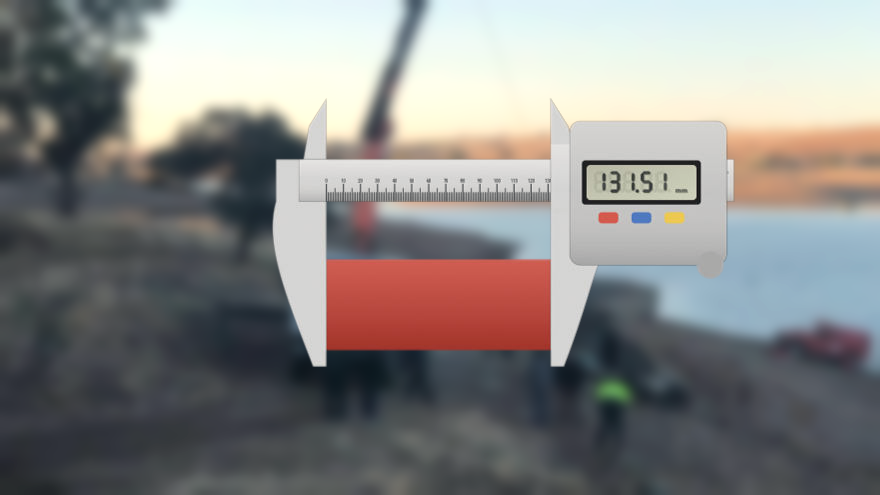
131.51 (mm)
